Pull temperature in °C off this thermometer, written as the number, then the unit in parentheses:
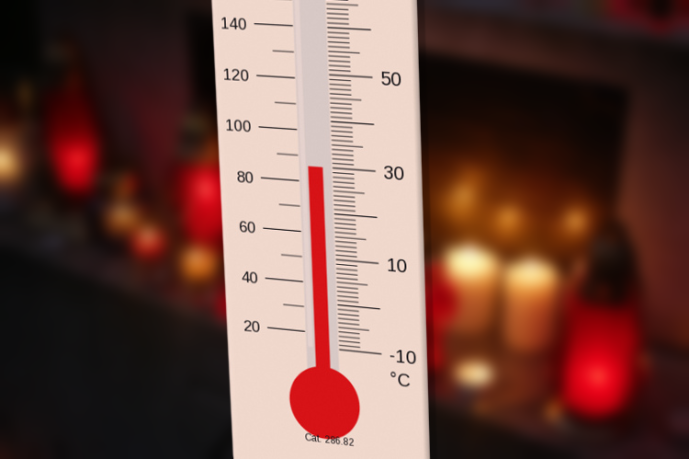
30 (°C)
